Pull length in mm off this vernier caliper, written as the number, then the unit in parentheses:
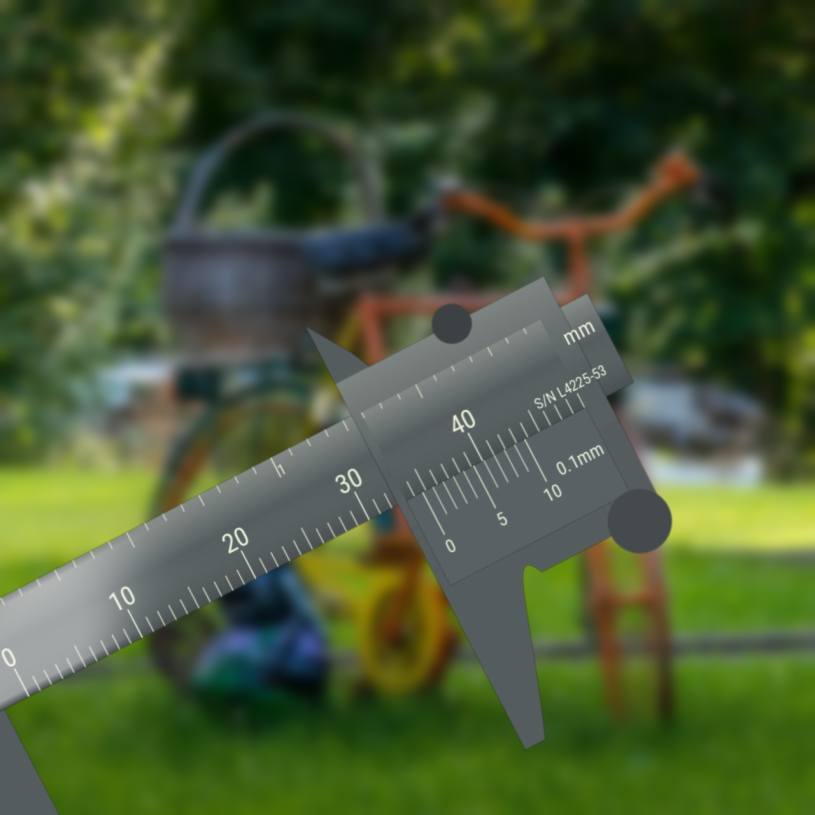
34.7 (mm)
